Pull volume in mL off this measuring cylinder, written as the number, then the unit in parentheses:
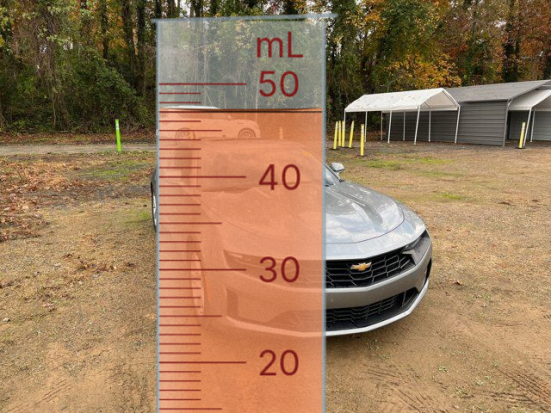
47 (mL)
